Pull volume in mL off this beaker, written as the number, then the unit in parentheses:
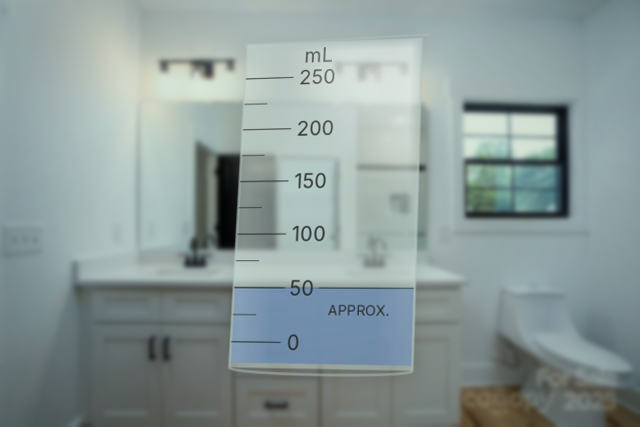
50 (mL)
